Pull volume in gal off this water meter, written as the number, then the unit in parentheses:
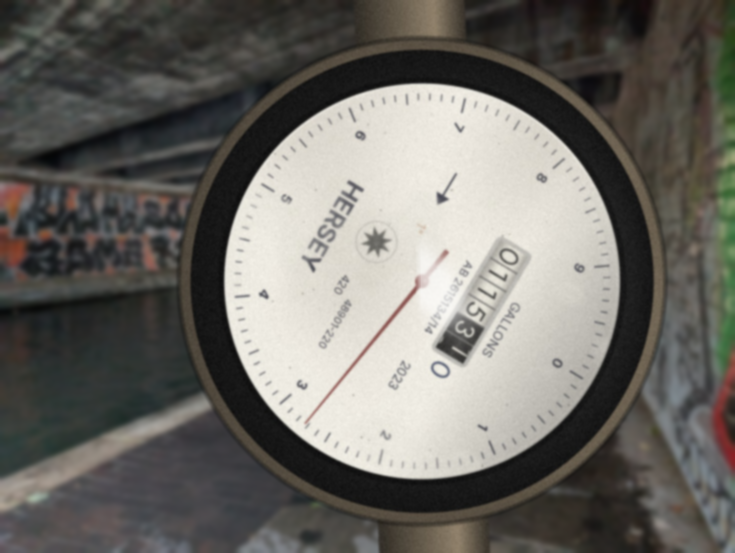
115312.7 (gal)
